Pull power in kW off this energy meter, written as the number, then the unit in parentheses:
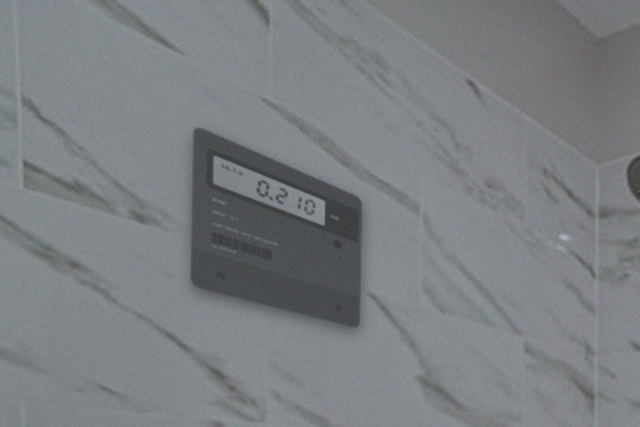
0.210 (kW)
